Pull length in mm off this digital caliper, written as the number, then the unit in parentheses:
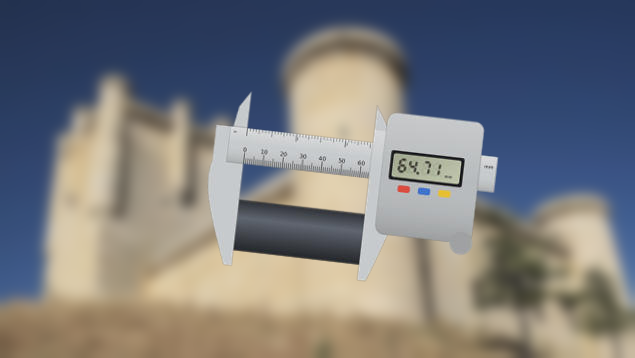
64.71 (mm)
